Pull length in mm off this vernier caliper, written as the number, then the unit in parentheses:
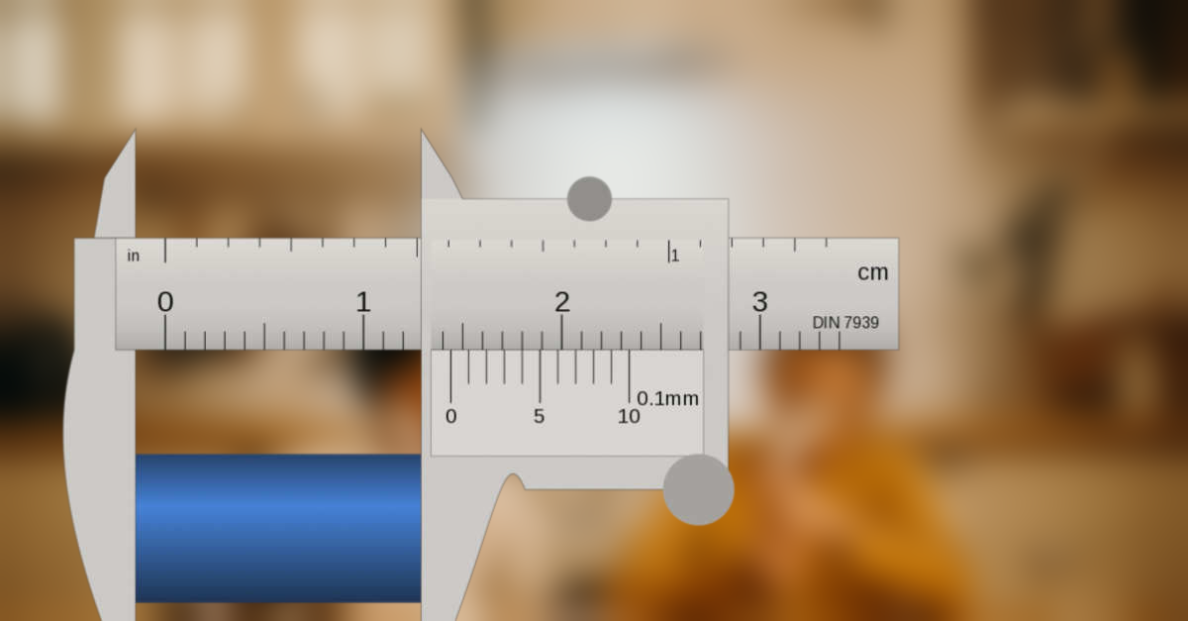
14.4 (mm)
